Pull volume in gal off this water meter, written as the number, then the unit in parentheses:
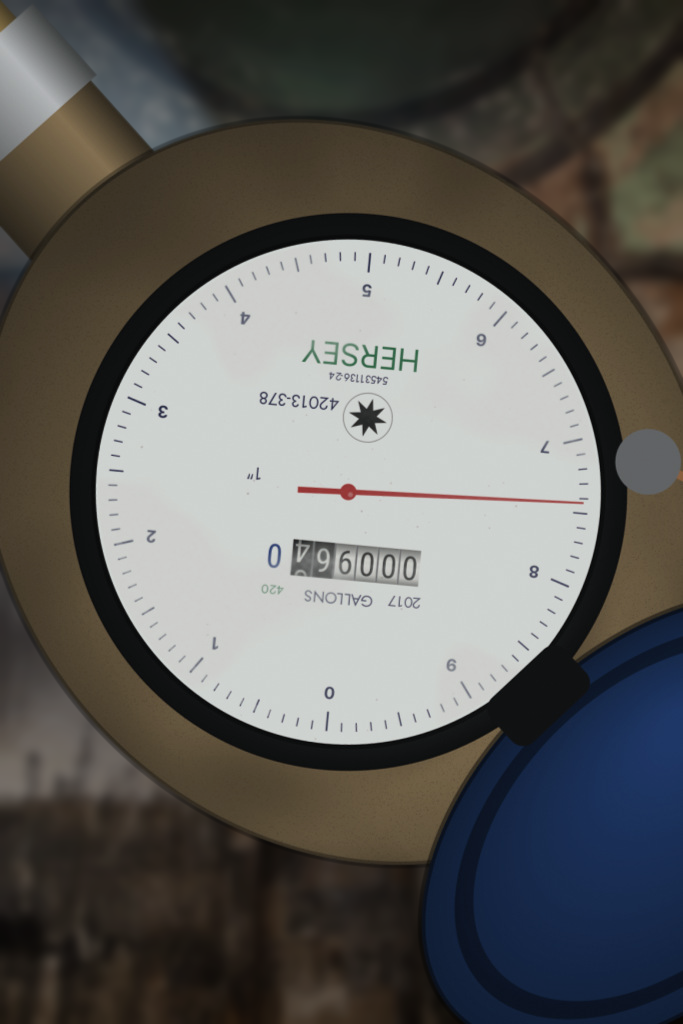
9637.4 (gal)
